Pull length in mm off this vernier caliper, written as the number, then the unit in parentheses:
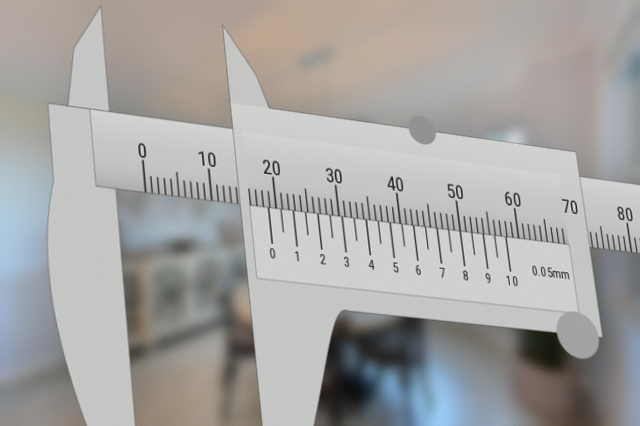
18.8 (mm)
